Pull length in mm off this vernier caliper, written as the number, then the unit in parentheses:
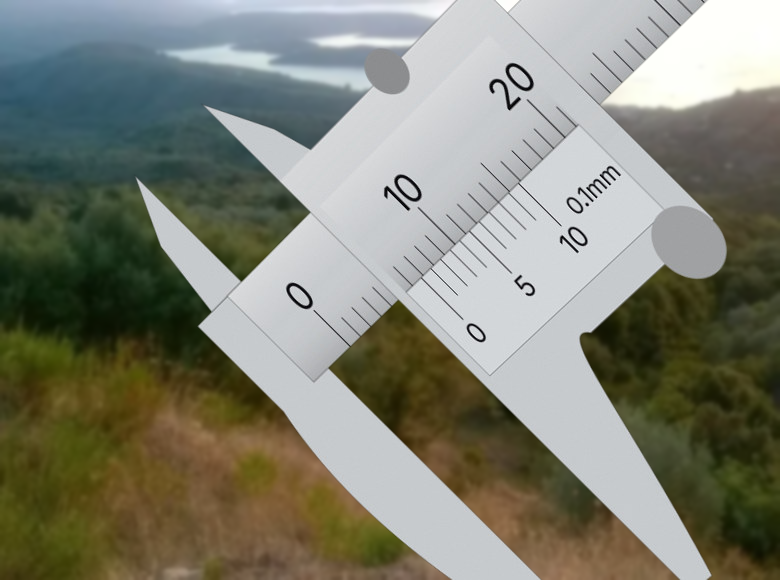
6.8 (mm)
